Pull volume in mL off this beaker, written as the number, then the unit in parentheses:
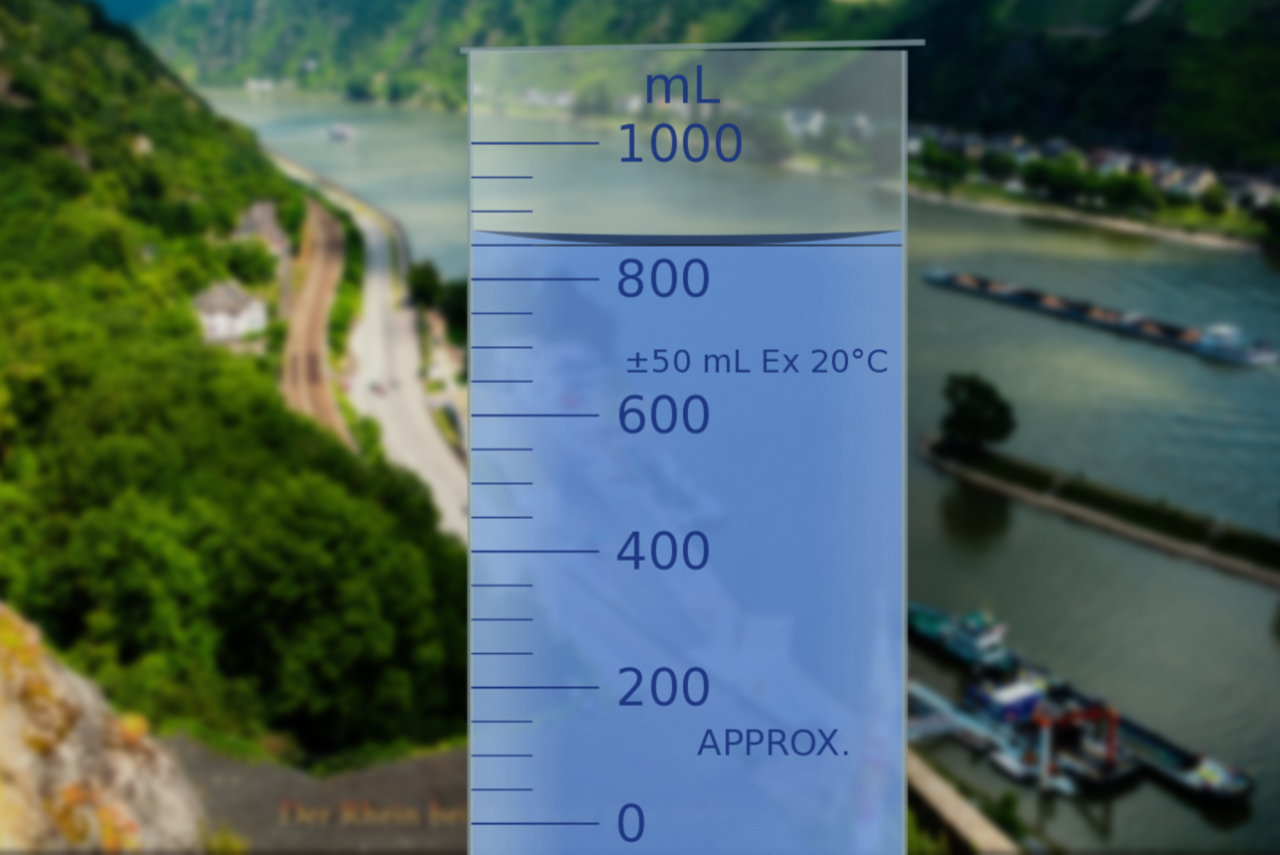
850 (mL)
